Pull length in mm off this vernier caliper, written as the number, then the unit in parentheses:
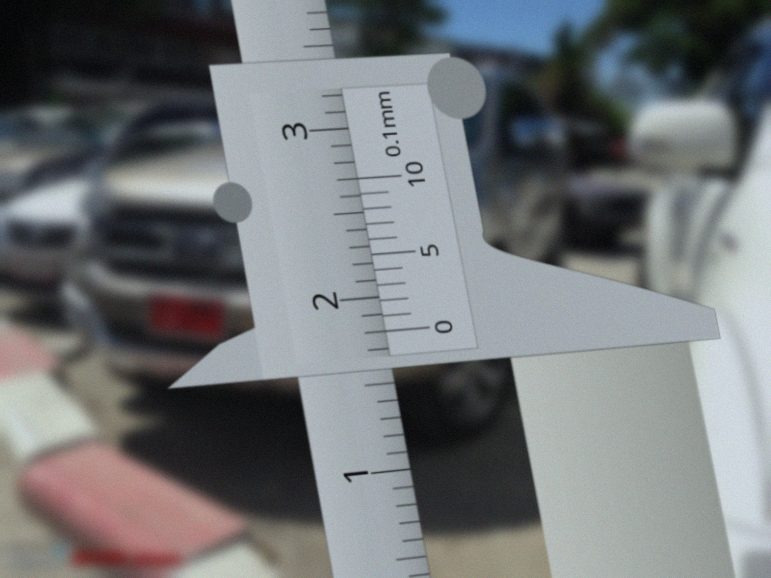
18.0 (mm)
